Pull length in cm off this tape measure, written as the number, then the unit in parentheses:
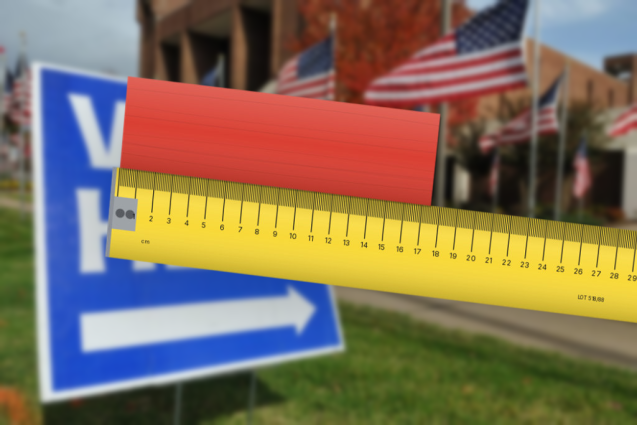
17.5 (cm)
